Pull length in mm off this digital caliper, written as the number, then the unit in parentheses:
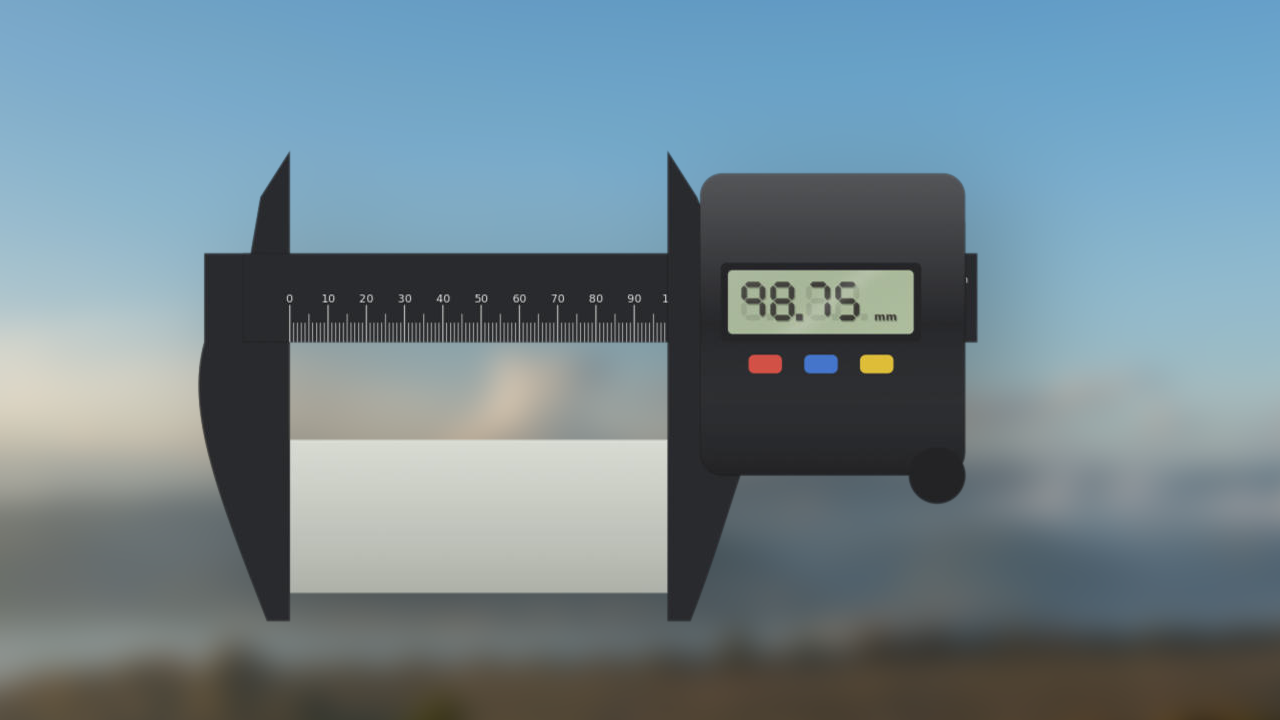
98.75 (mm)
